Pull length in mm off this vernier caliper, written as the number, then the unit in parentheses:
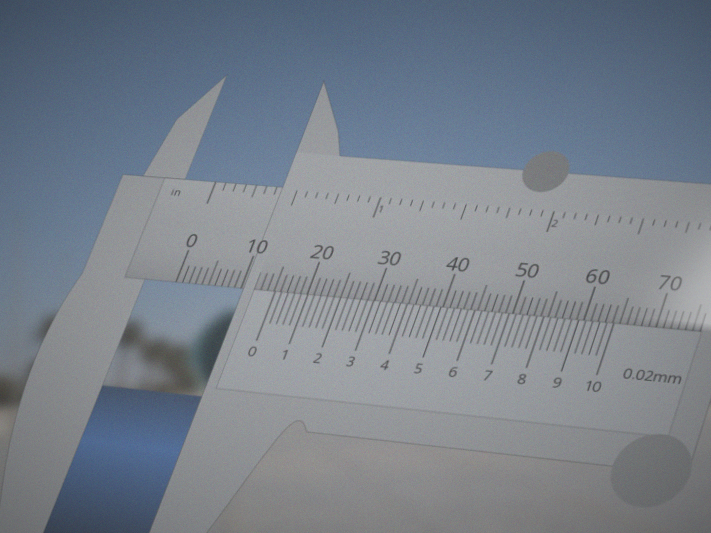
15.2 (mm)
